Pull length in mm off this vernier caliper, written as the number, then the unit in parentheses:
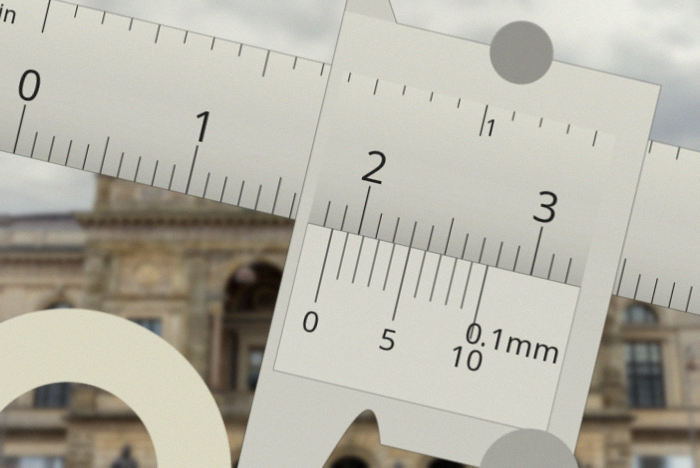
18.5 (mm)
